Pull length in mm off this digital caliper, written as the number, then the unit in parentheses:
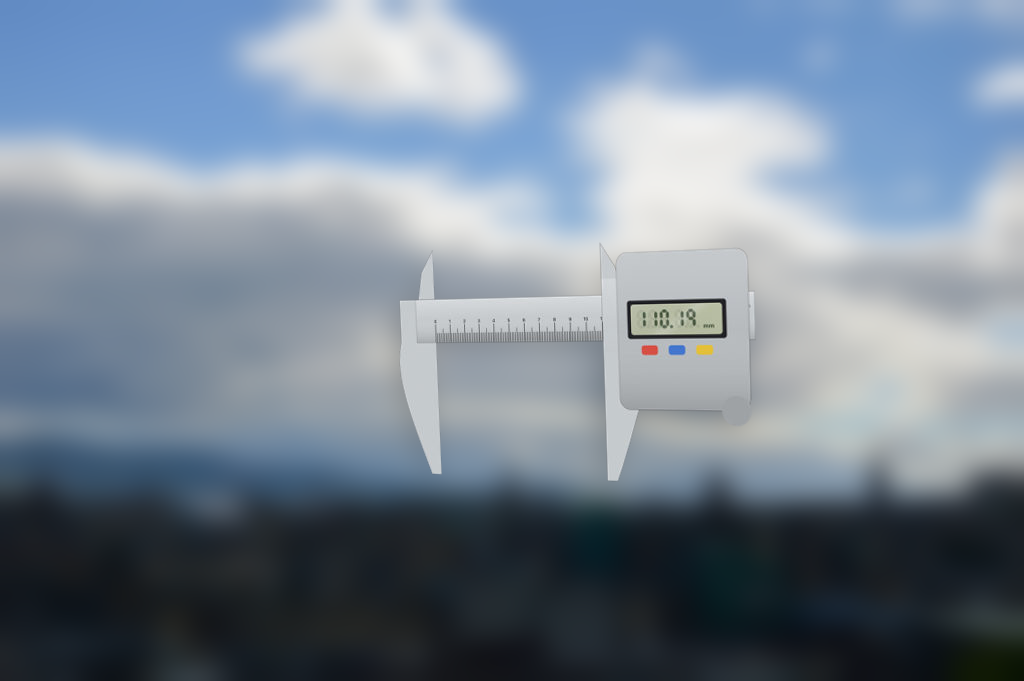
110.19 (mm)
